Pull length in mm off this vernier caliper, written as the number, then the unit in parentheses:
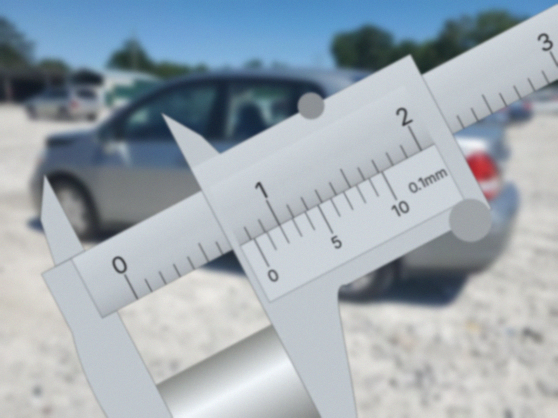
8.2 (mm)
